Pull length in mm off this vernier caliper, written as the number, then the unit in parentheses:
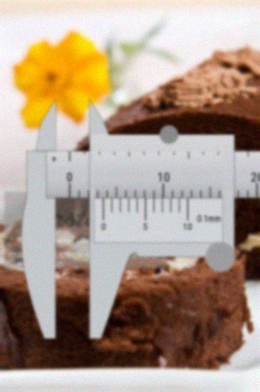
3.6 (mm)
